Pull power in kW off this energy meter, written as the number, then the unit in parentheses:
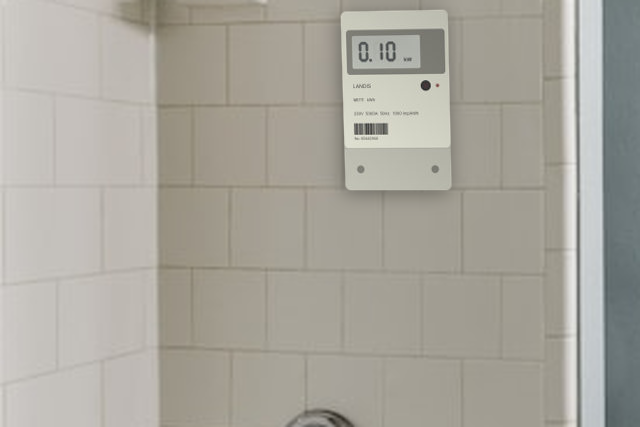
0.10 (kW)
